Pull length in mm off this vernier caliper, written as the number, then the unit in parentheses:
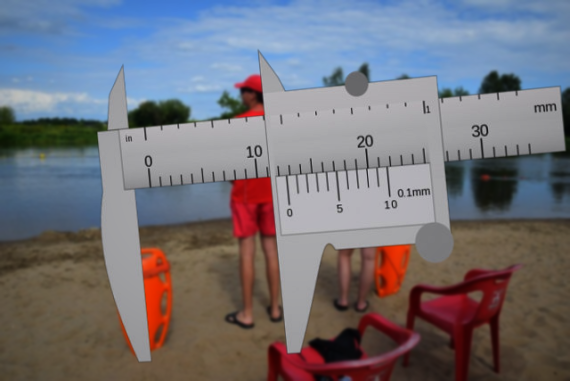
12.7 (mm)
